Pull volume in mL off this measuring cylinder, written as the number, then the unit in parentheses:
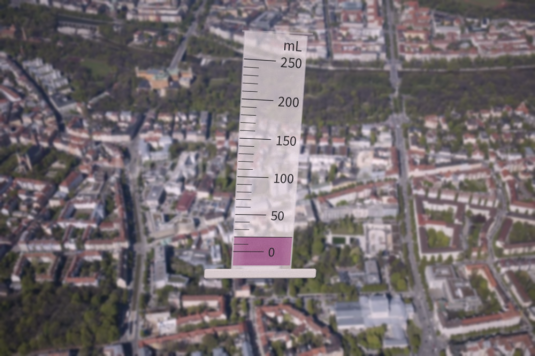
20 (mL)
